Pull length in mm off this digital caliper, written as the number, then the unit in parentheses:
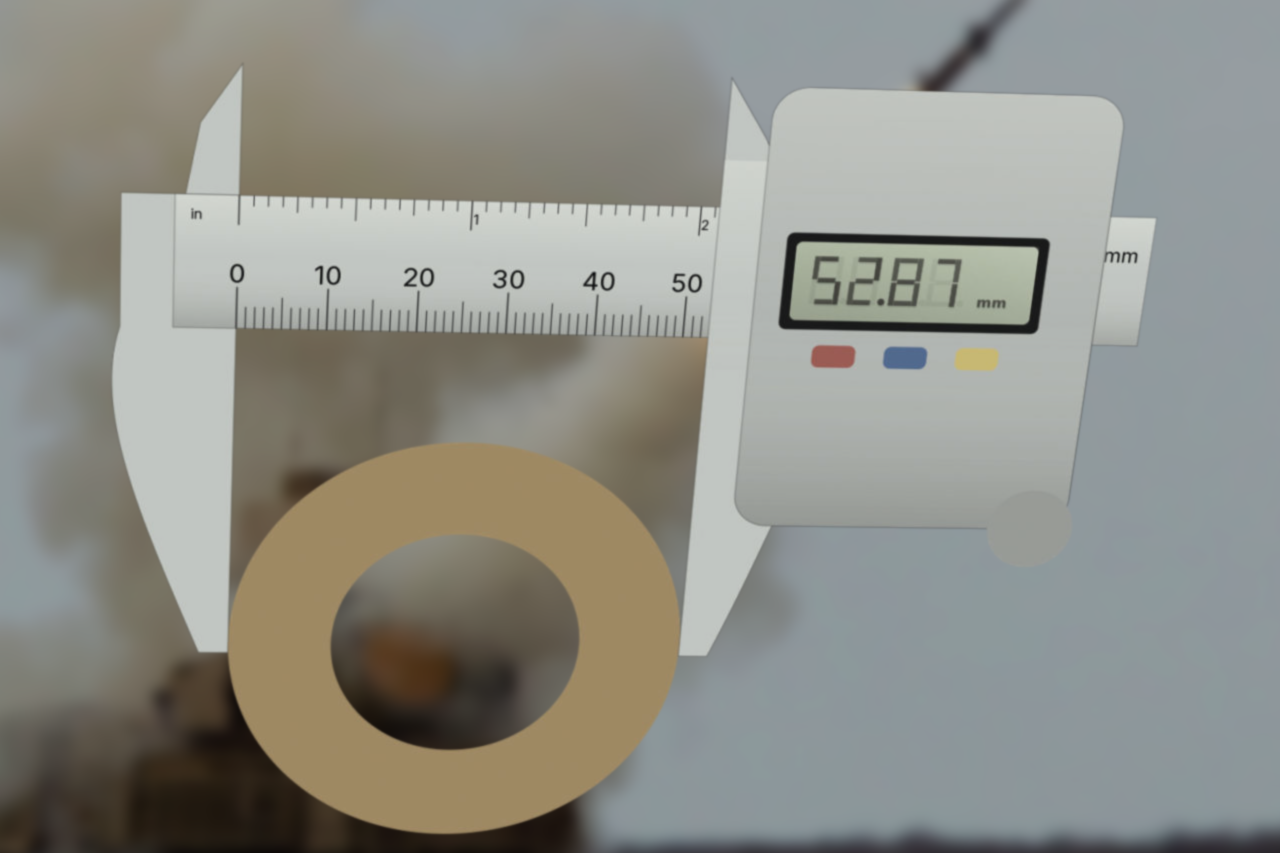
52.87 (mm)
